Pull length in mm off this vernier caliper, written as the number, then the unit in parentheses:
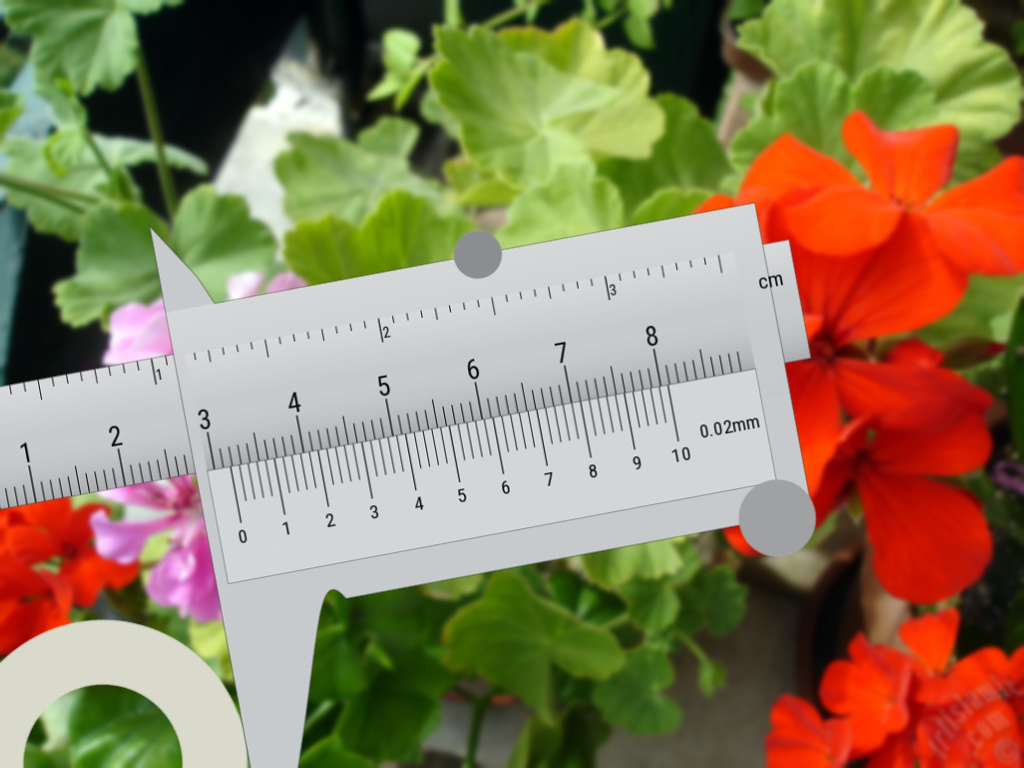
31.8 (mm)
